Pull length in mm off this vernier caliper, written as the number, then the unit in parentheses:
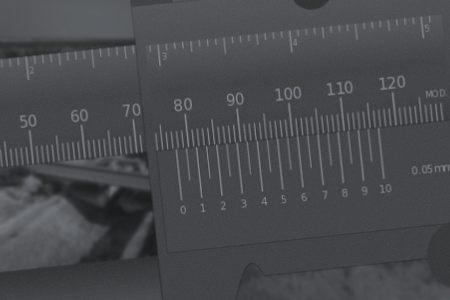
77.6 (mm)
